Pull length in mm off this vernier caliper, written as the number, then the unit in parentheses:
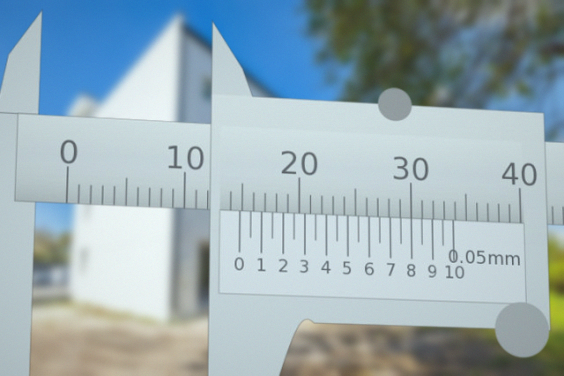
14.8 (mm)
